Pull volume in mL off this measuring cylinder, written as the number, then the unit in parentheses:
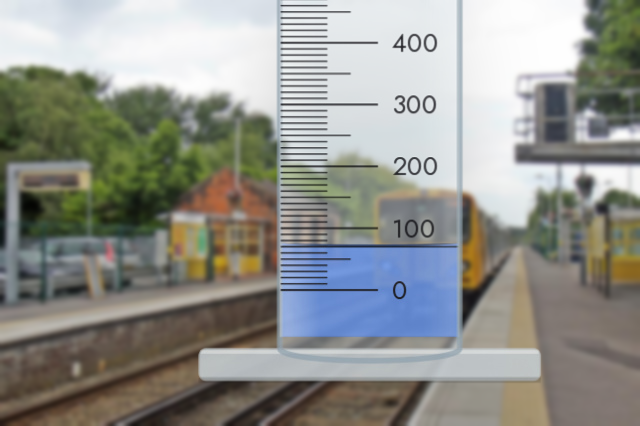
70 (mL)
